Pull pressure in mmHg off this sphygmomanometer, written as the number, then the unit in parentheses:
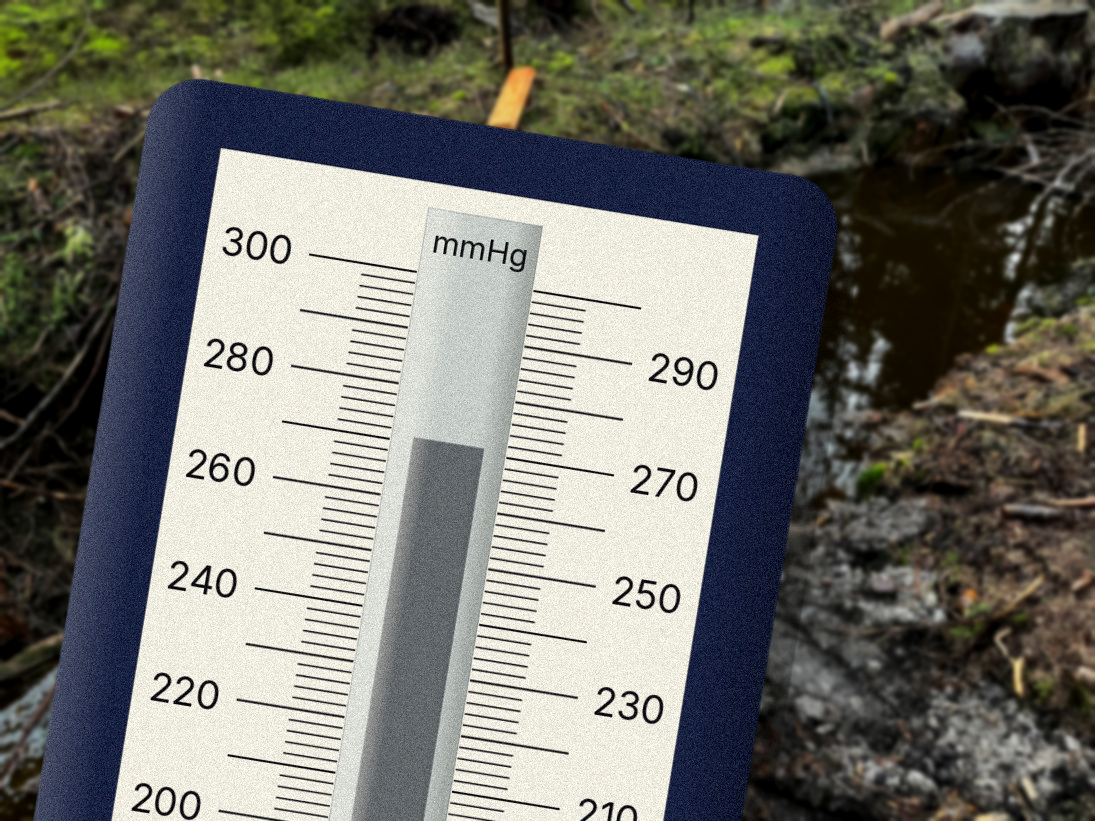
271 (mmHg)
